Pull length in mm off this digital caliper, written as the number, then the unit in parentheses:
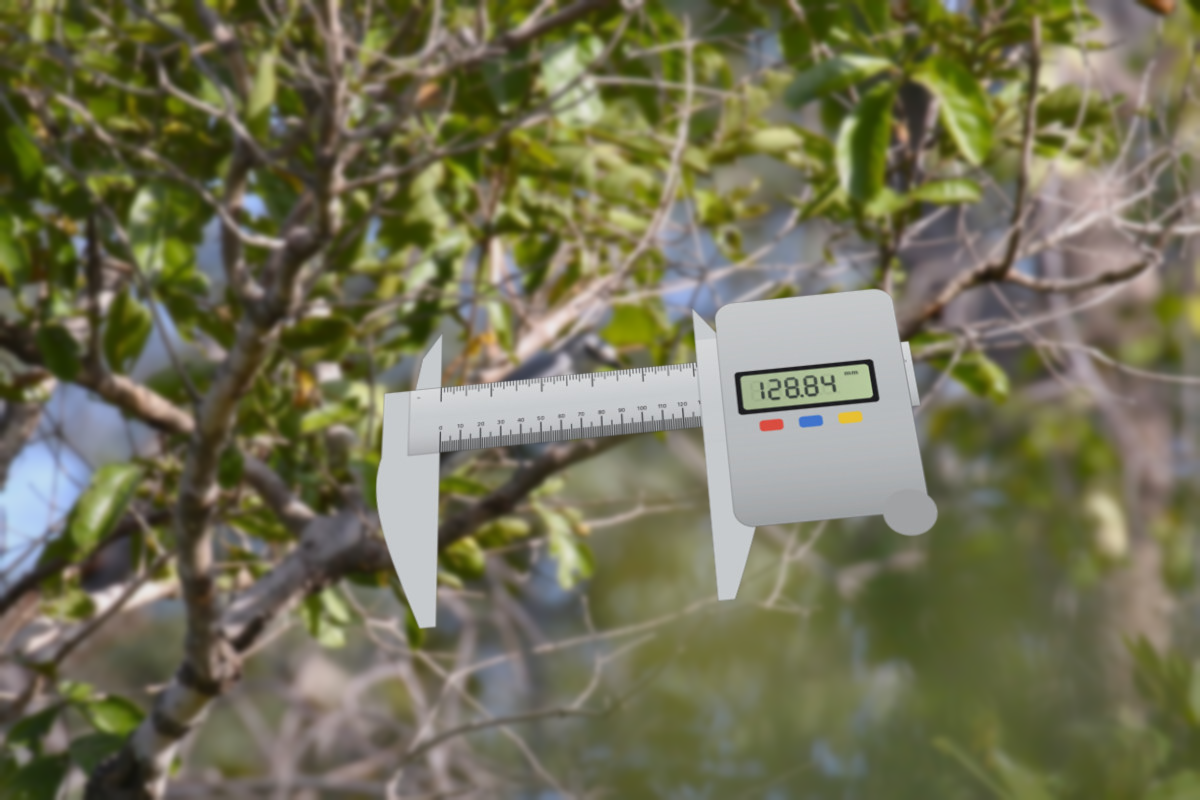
128.84 (mm)
